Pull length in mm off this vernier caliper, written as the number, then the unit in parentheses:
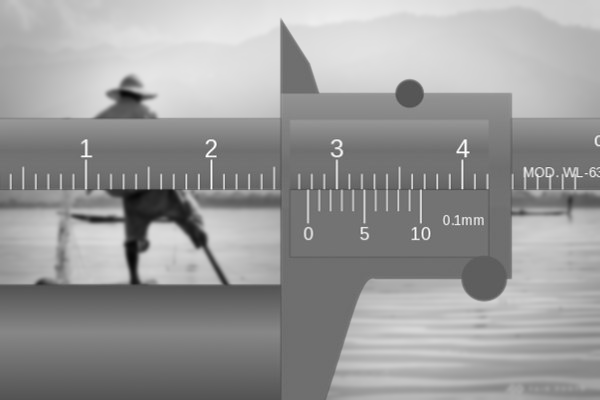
27.7 (mm)
